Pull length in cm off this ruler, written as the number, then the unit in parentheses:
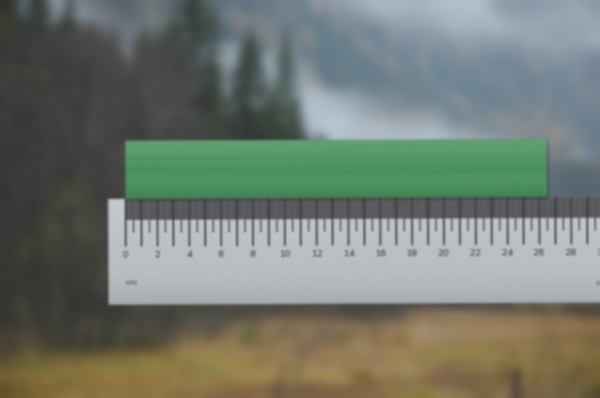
26.5 (cm)
